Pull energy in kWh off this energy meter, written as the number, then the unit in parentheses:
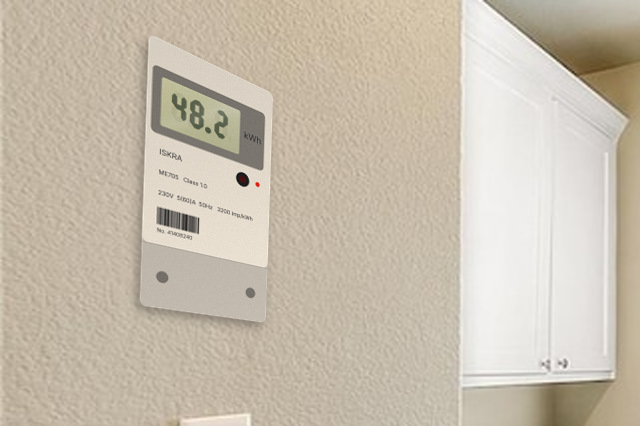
48.2 (kWh)
